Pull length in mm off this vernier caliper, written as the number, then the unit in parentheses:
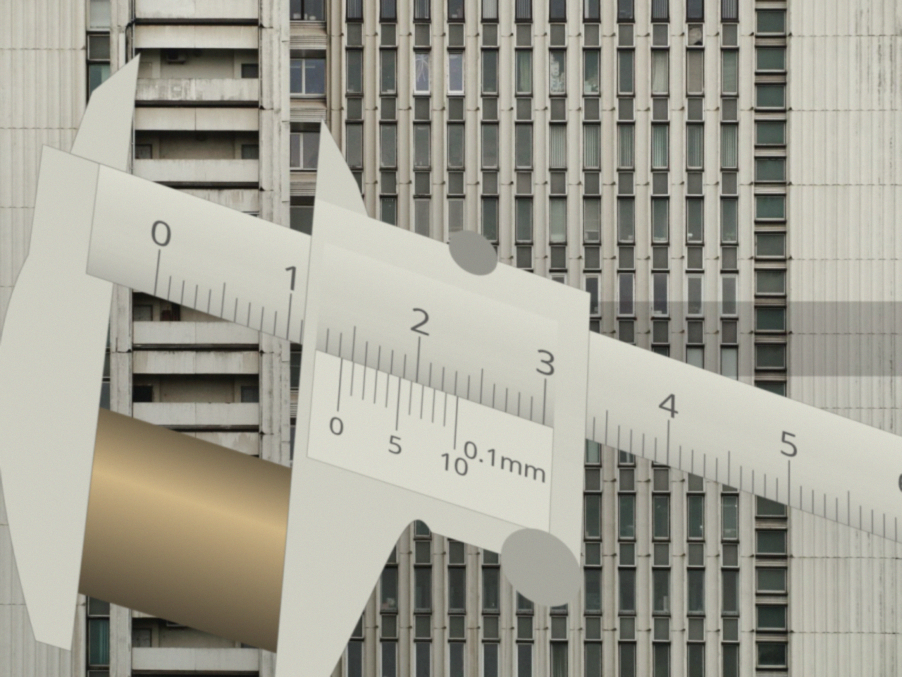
14.2 (mm)
